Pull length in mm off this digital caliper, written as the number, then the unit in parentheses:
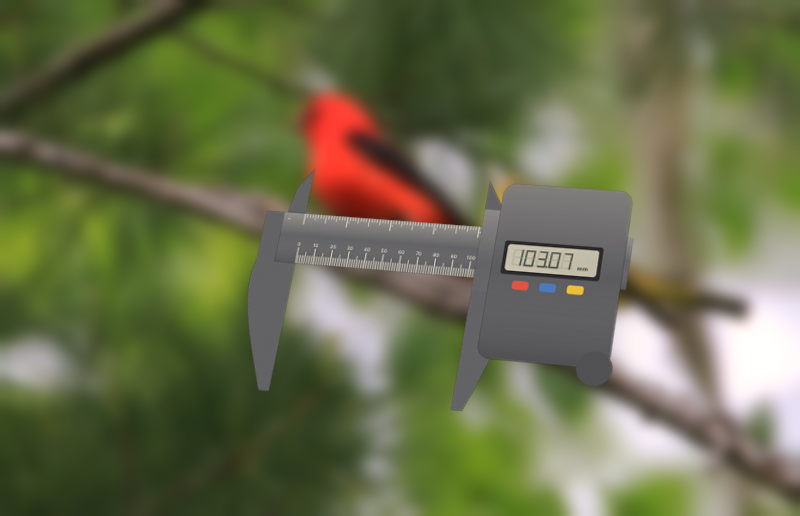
103.07 (mm)
